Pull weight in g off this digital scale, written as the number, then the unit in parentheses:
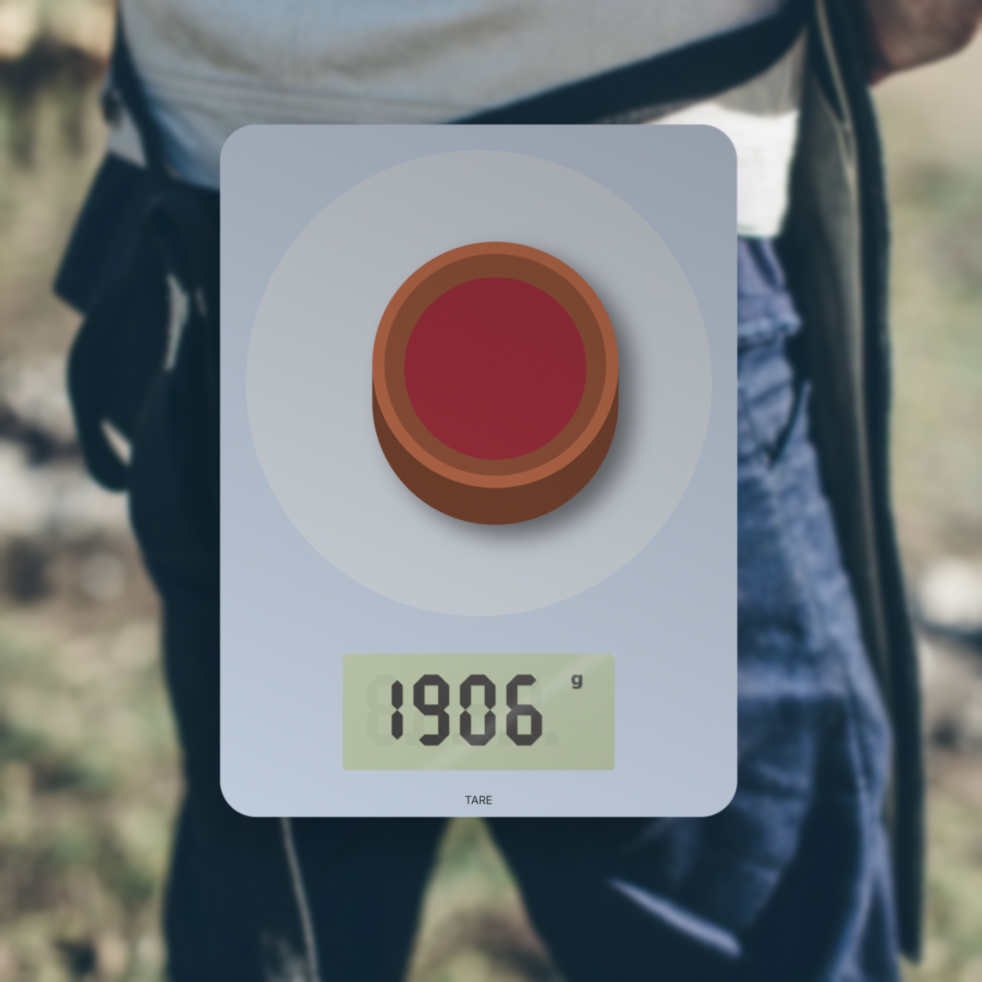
1906 (g)
